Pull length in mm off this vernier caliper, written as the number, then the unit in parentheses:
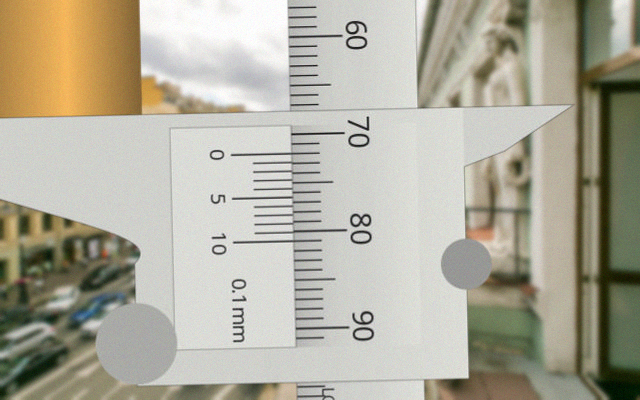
72.0 (mm)
